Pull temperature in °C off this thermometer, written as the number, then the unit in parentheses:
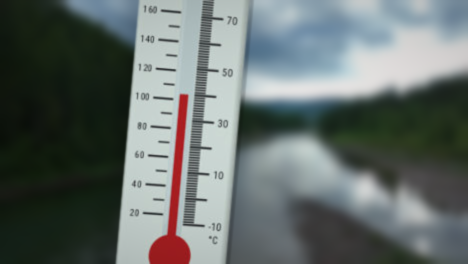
40 (°C)
